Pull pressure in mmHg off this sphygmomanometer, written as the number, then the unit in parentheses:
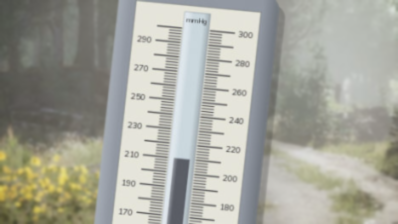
210 (mmHg)
